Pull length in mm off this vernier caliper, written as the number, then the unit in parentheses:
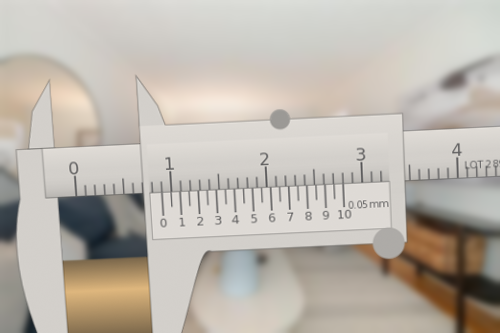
9.0 (mm)
